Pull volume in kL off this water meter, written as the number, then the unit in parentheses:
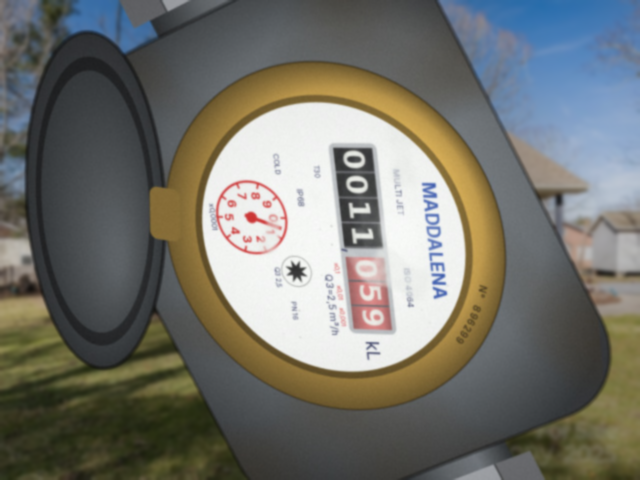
11.0590 (kL)
